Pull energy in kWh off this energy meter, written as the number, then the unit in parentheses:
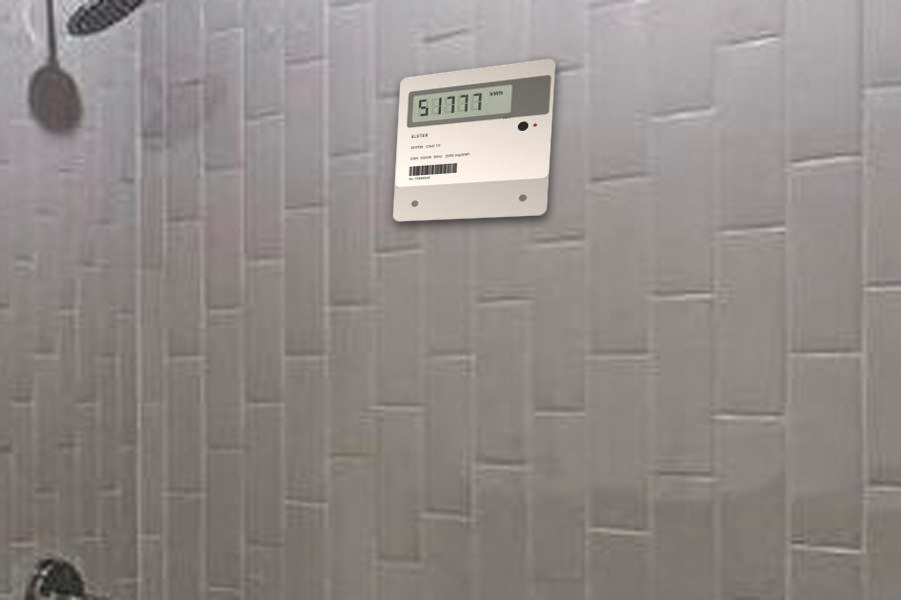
51777 (kWh)
